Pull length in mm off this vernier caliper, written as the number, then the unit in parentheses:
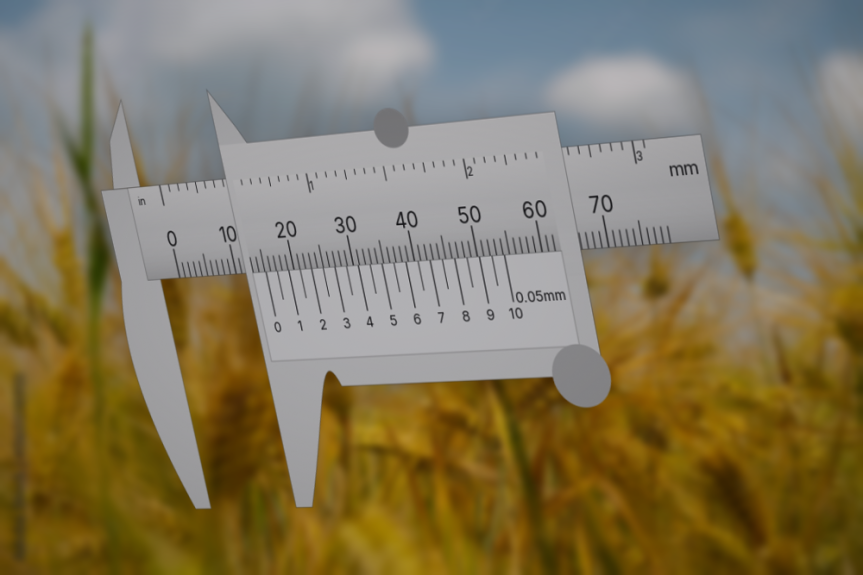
15.2 (mm)
